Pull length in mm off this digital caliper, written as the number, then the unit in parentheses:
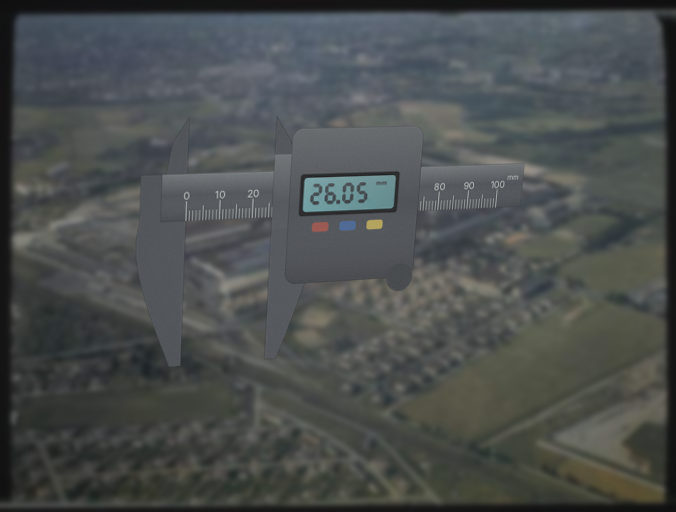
26.05 (mm)
